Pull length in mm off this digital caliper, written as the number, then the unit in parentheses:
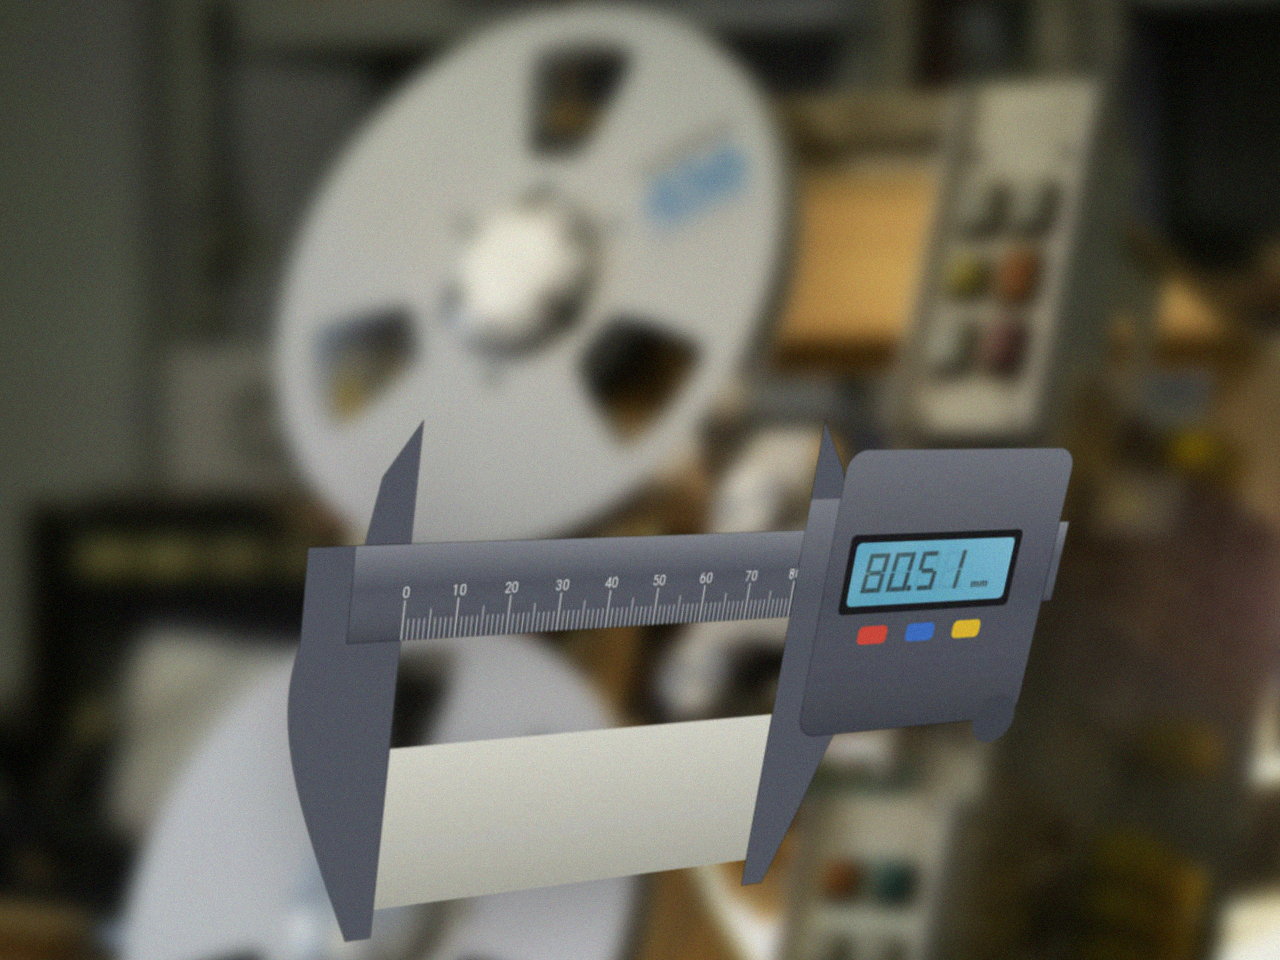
80.51 (mm)
